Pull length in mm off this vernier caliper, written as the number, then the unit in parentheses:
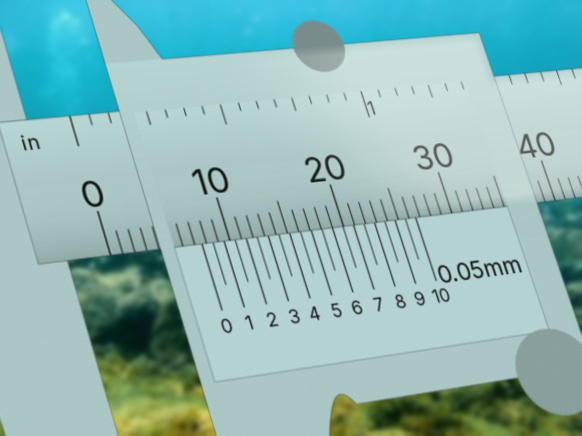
7.6 (mm)
